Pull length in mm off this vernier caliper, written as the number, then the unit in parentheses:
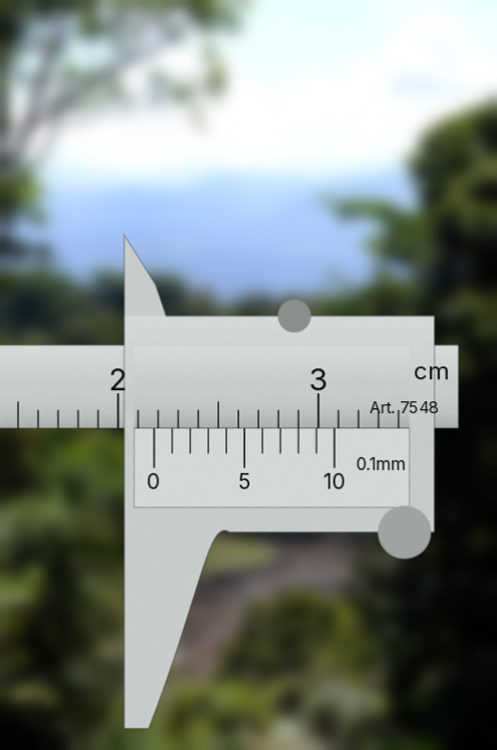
21.8 (mm)
